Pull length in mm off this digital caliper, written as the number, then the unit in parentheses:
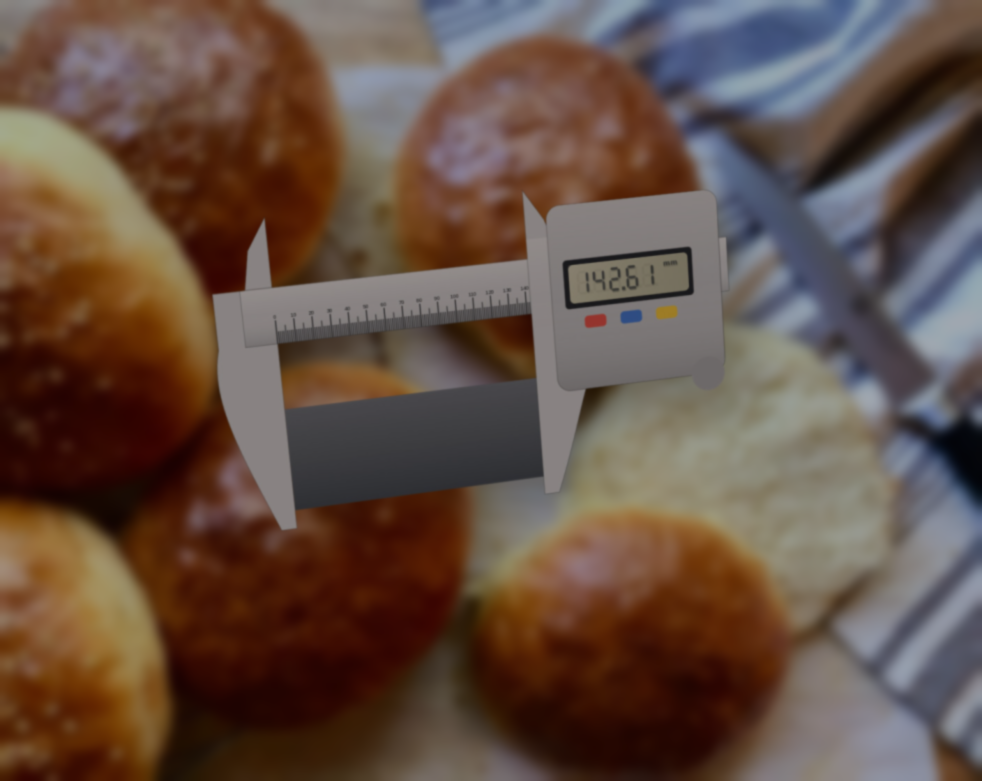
142.61 (mm)
